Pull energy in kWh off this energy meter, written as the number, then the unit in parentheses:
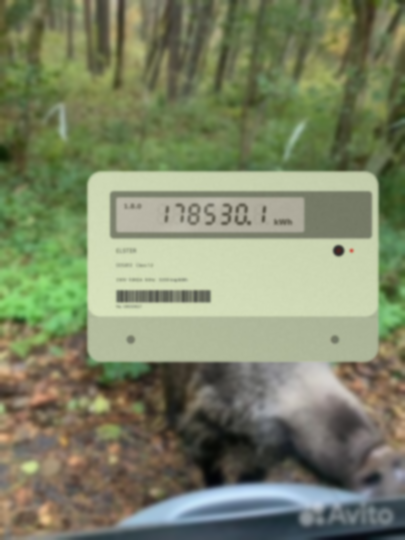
178530.1 (kWh)
